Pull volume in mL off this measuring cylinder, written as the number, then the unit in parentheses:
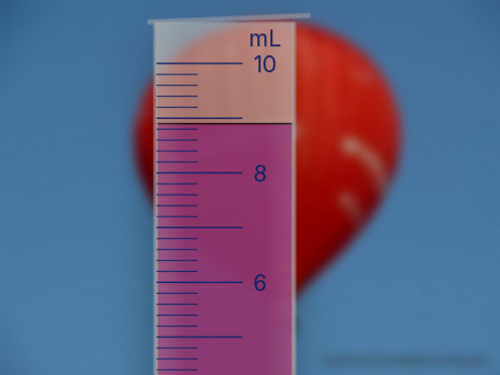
8.9 (mL)
